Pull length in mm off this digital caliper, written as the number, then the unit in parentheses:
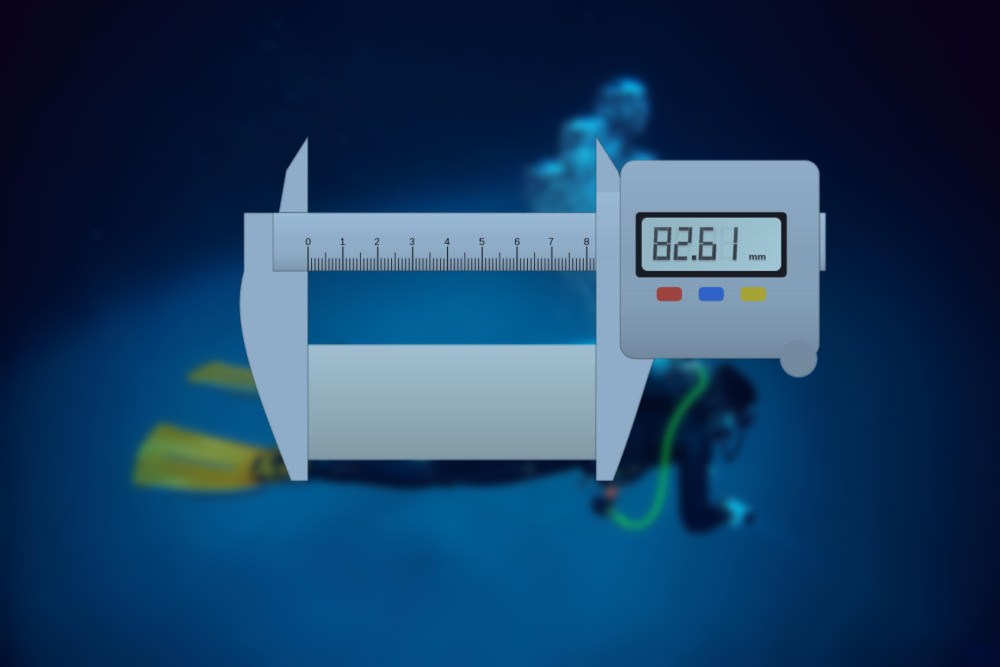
82.61 (mm)
